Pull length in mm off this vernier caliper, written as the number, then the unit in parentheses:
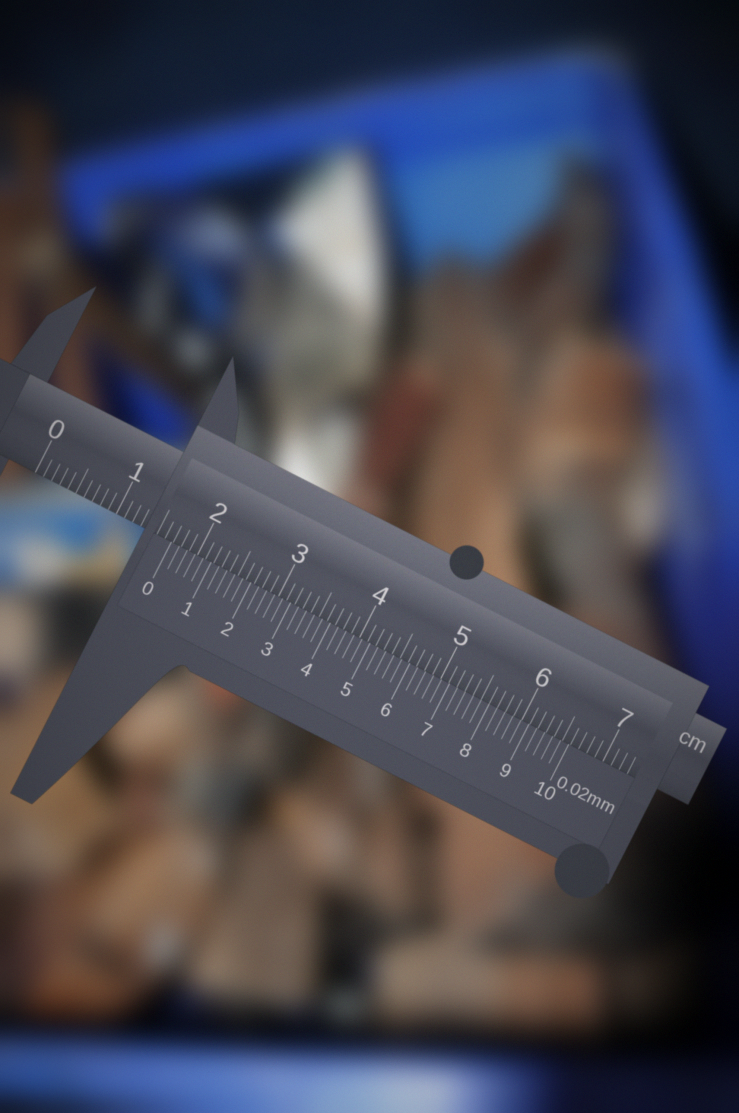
16.8 (mm)
